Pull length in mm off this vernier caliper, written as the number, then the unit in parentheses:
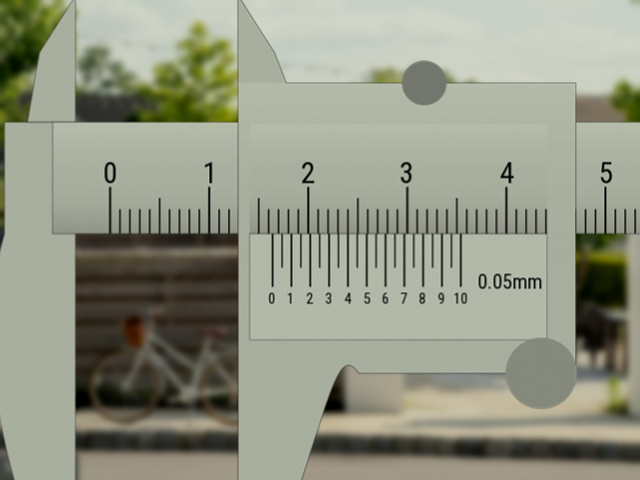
16.4 (mm)
